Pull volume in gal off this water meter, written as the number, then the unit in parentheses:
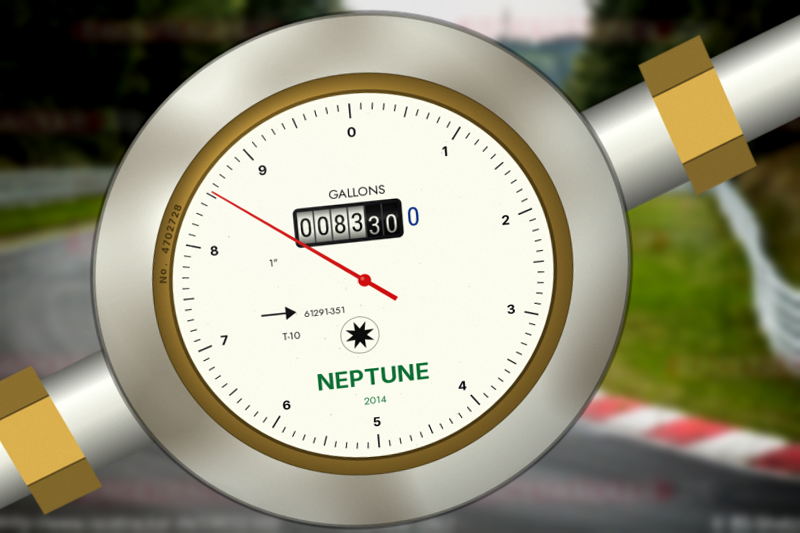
83298.5 (gal)
